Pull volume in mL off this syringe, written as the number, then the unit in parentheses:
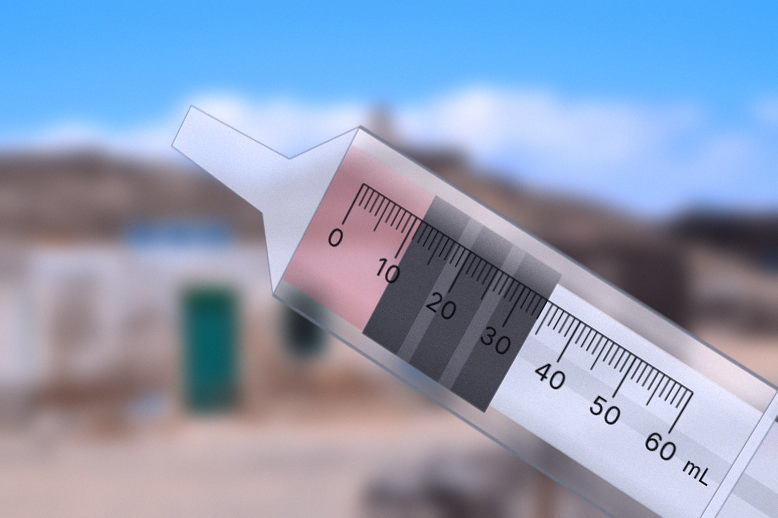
11 (mL)
